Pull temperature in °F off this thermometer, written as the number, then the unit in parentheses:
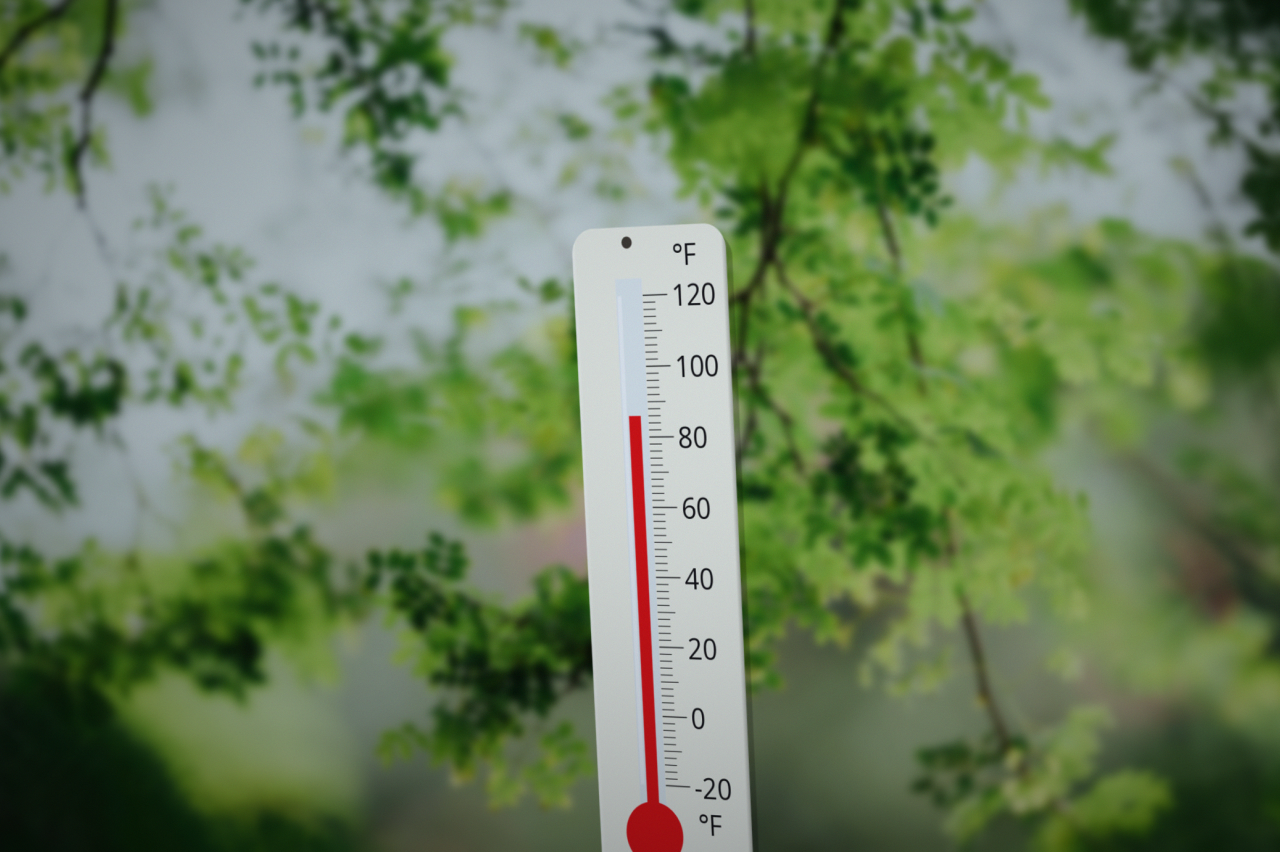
86 (°F)
